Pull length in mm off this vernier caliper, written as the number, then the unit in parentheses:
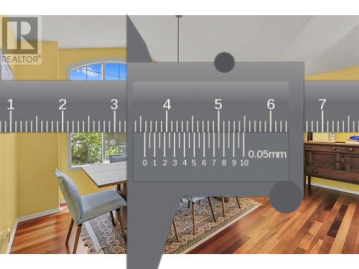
35.8 (mm)
